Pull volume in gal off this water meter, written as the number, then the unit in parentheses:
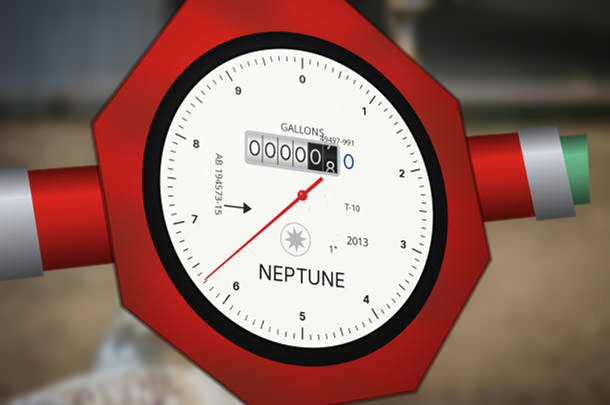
76.3 (gal)
